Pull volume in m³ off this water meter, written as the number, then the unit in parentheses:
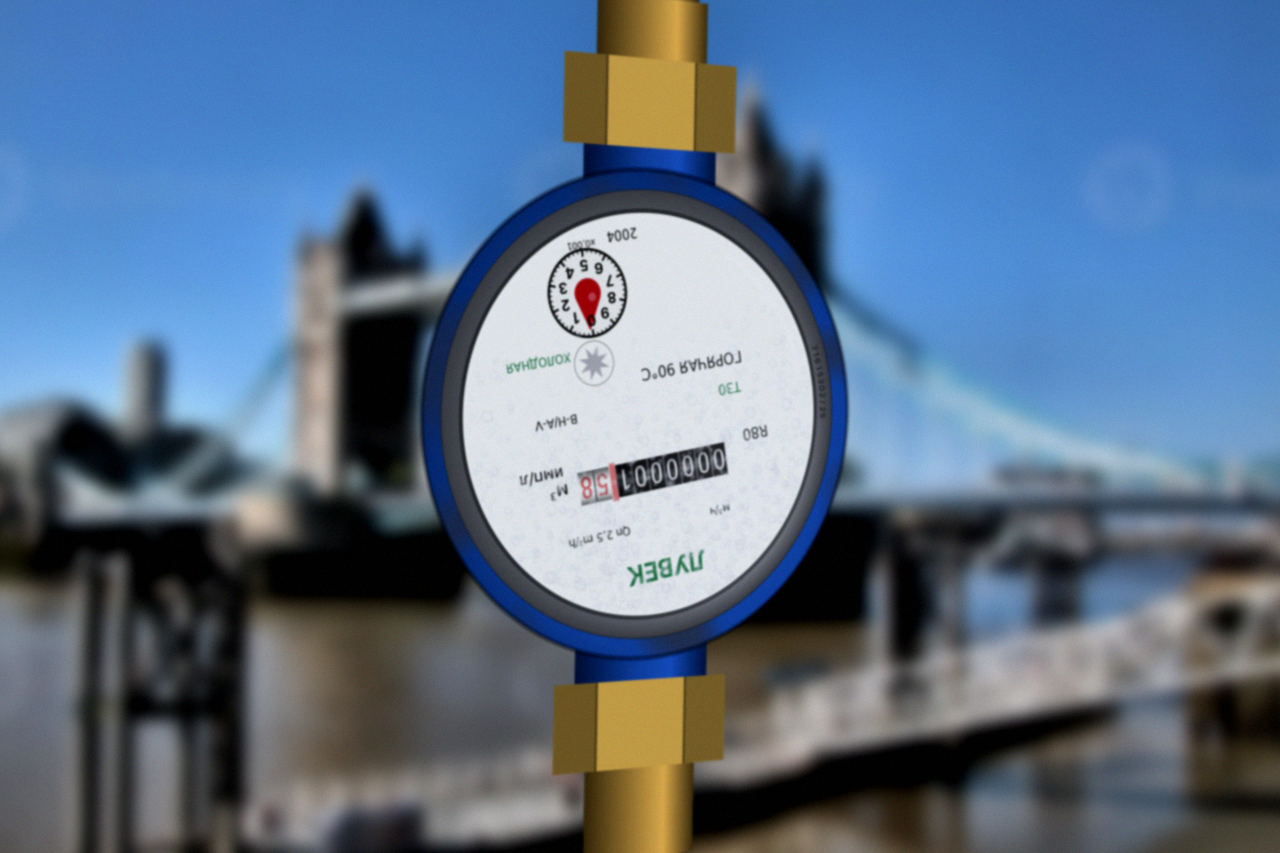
1.580 (m³)
